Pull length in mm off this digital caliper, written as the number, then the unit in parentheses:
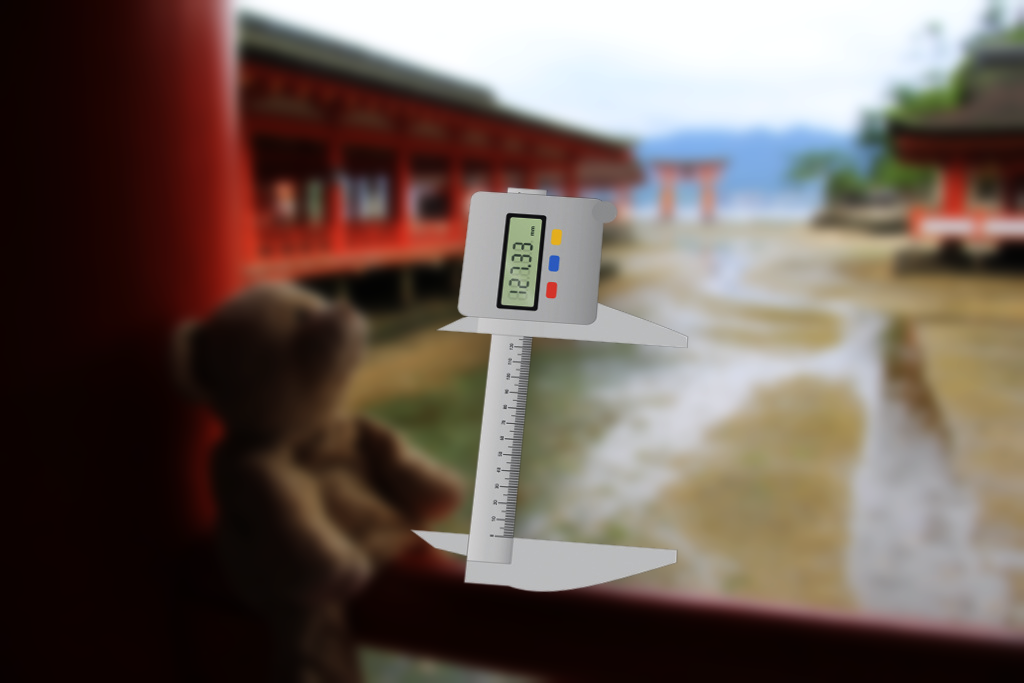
127.33 (mm)
